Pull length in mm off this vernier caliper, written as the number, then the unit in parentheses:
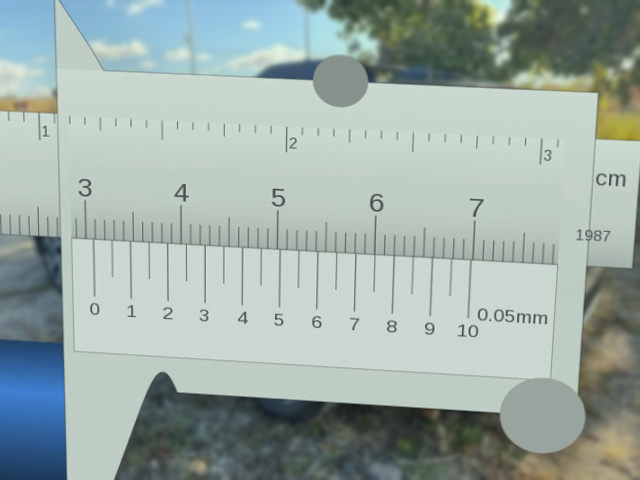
30.8 (mm)
